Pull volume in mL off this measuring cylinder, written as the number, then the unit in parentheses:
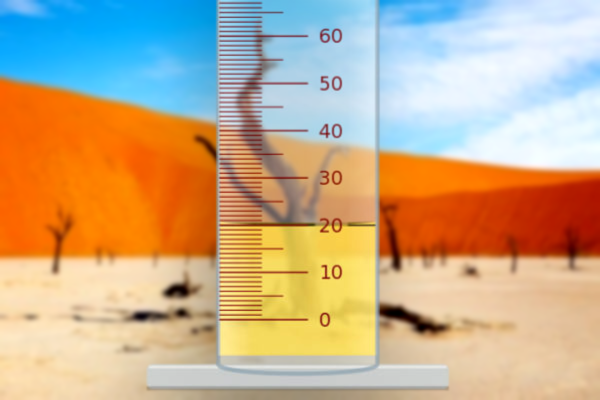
20 (mL)
